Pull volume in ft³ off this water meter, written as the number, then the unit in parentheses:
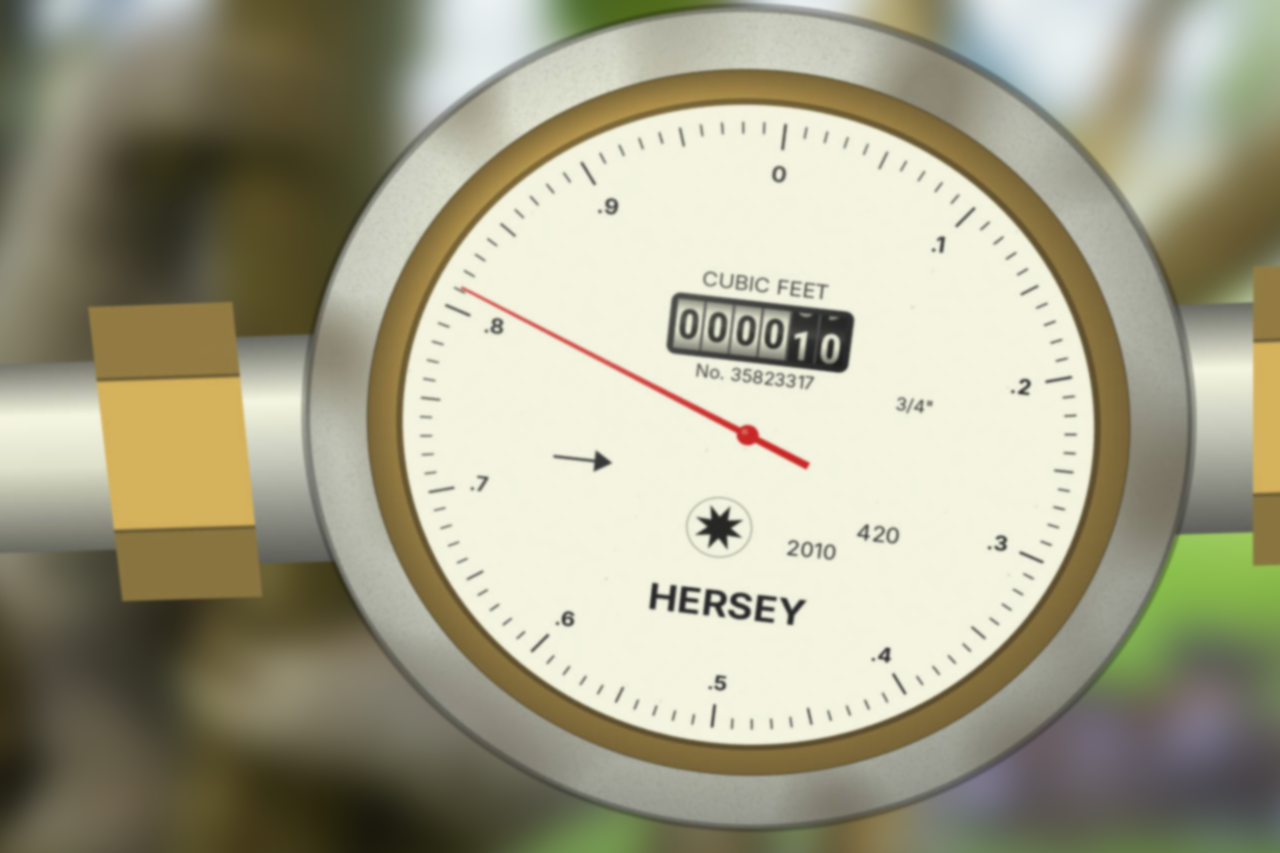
9.81 (ft³)
